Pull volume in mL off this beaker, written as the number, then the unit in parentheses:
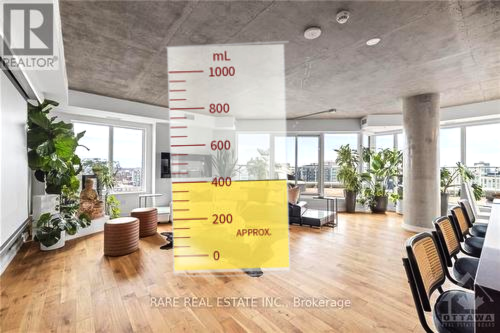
400 (mL)
